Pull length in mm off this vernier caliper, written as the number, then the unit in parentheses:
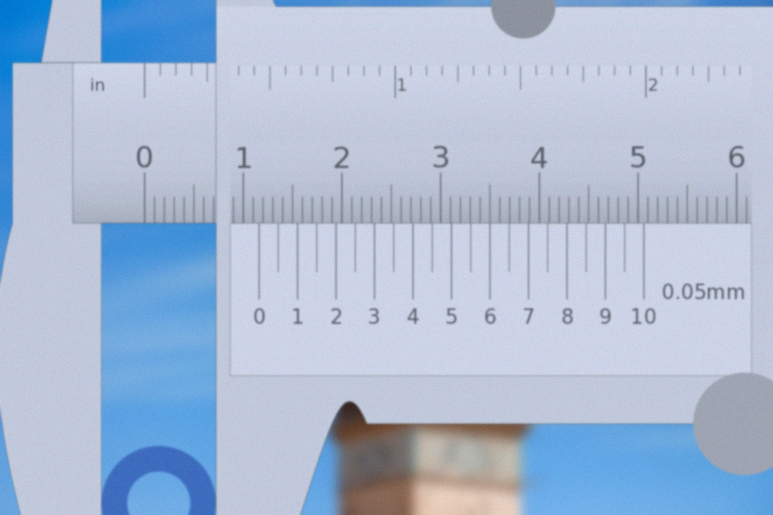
11.6 (mm)
